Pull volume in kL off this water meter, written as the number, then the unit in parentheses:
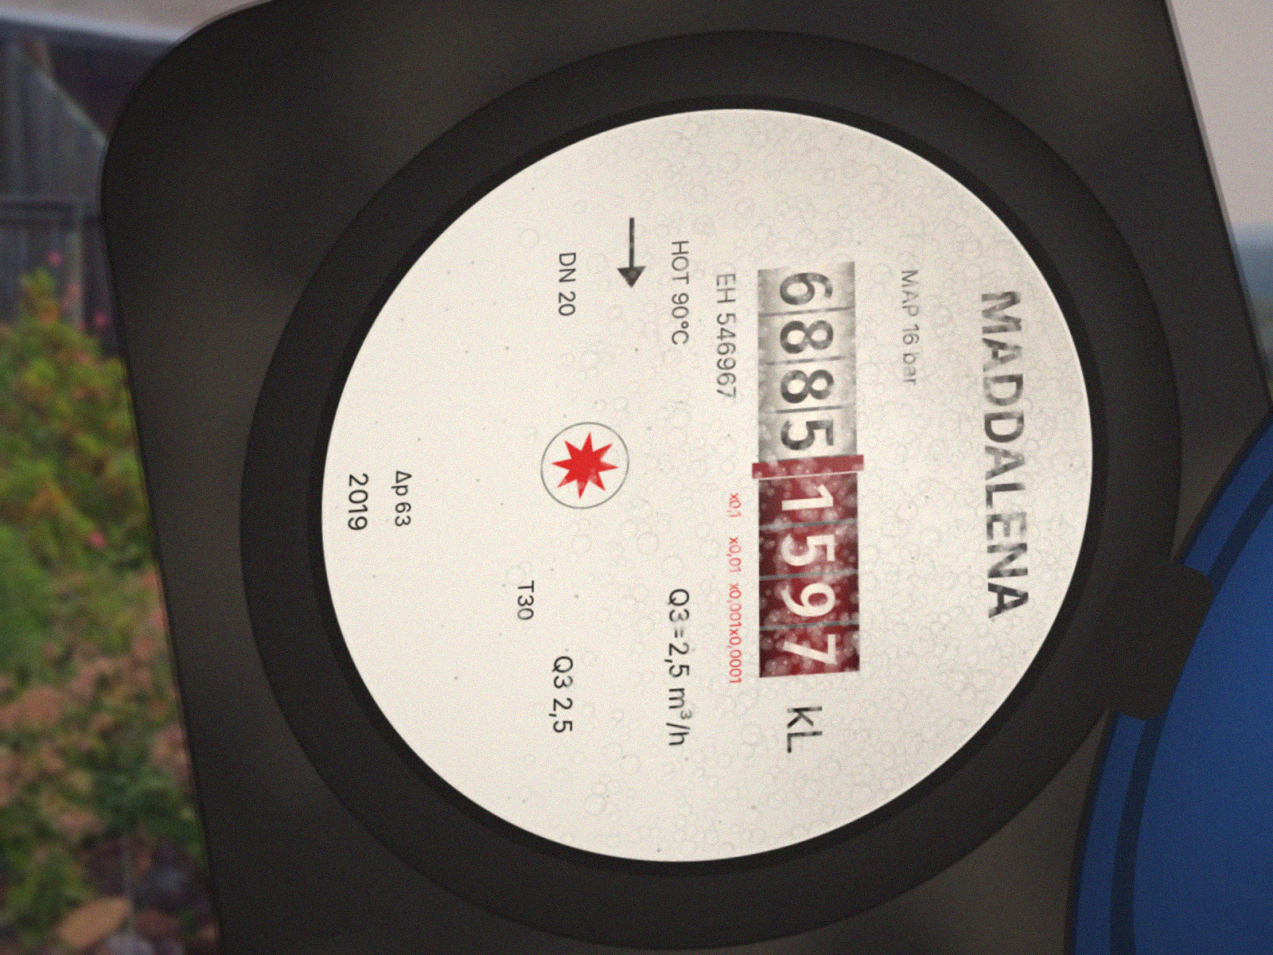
6885.1597 (kL)
